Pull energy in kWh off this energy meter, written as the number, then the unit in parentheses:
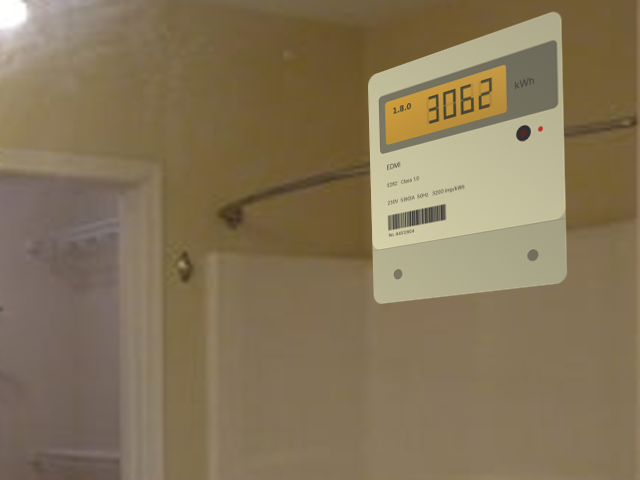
3062 (kWh)
